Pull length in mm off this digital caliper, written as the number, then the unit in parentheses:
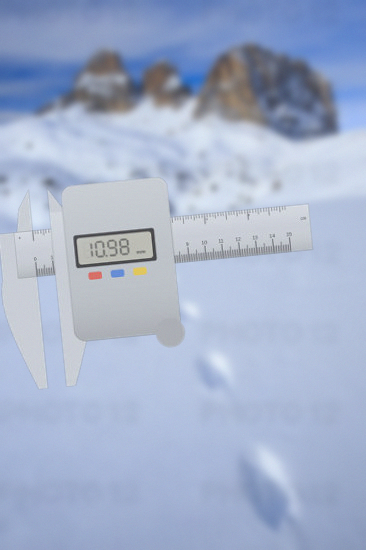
10.98 (mm)
